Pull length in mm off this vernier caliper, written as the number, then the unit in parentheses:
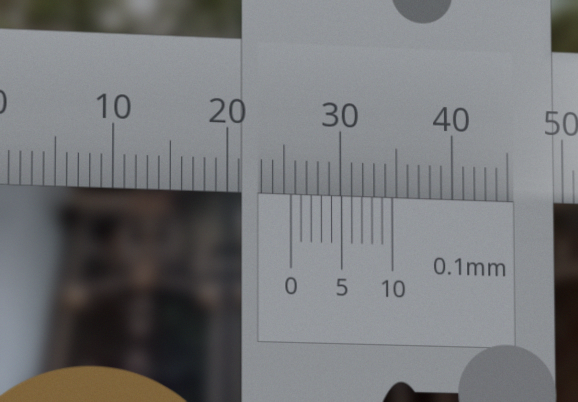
25.6 (mm)
